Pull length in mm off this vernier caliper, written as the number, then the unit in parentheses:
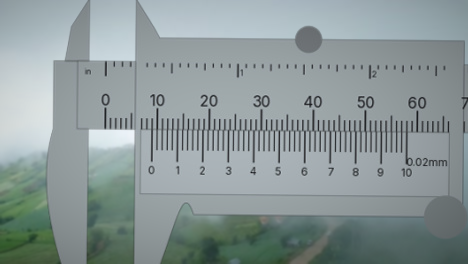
9.0 (mm)
